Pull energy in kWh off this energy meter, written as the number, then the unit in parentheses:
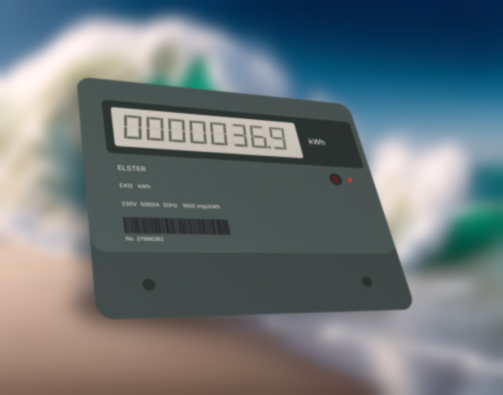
36.9 (kWh)
